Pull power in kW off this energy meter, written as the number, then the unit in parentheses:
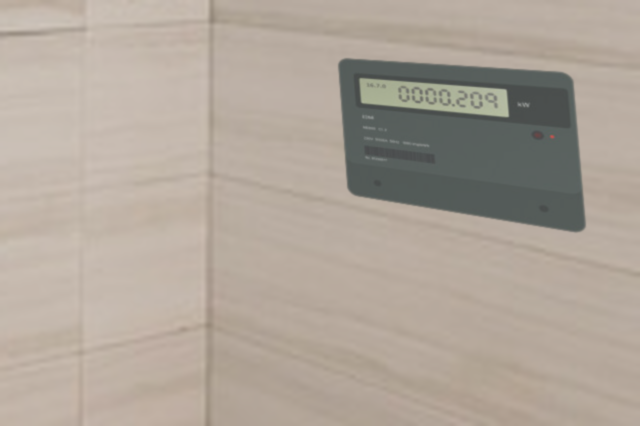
0.209 (kW)
